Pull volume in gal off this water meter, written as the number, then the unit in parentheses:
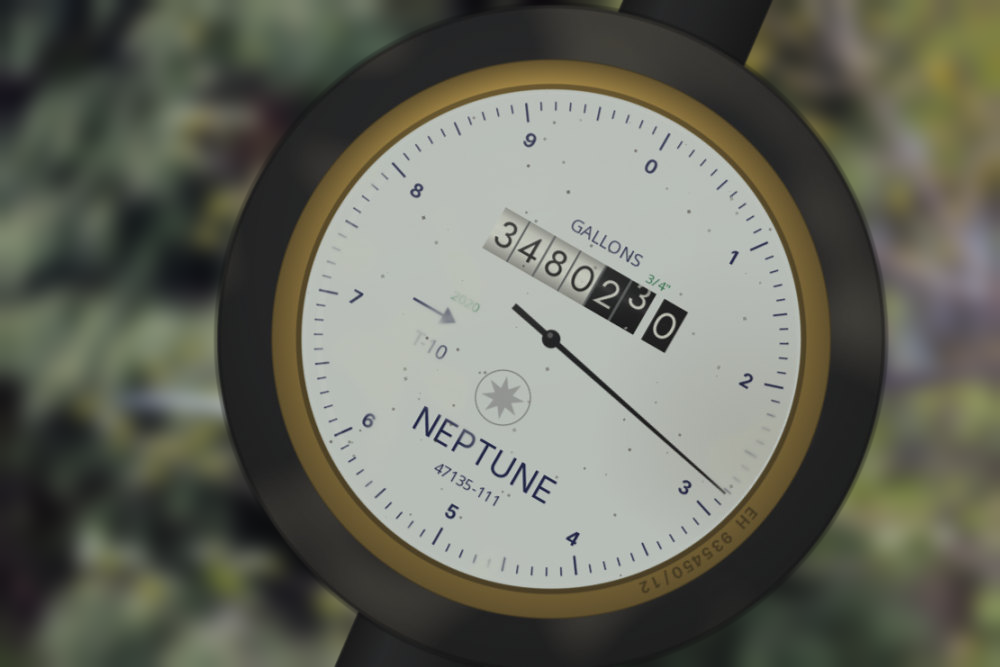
3480232.8 (gal)
